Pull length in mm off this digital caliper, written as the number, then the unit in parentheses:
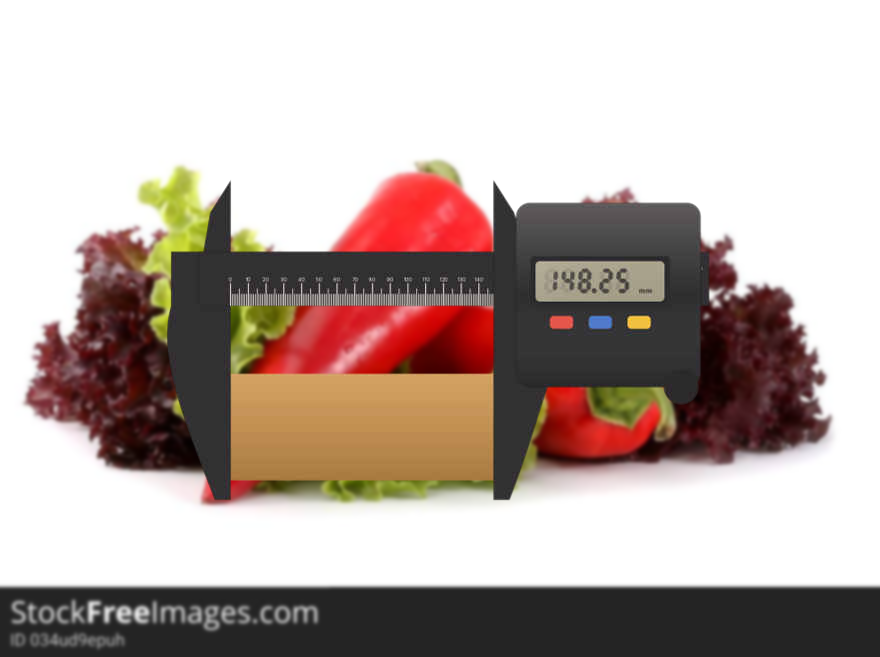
148.25 (mm)
